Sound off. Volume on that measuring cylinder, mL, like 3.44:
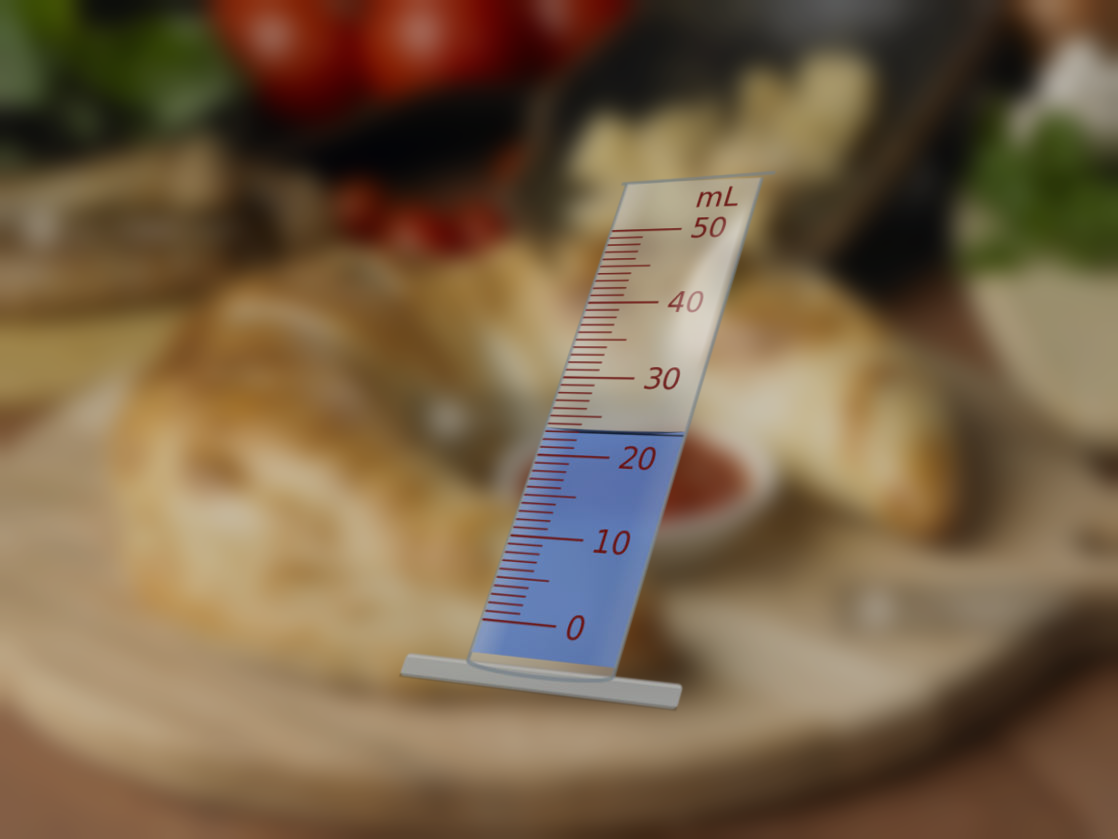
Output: 23
